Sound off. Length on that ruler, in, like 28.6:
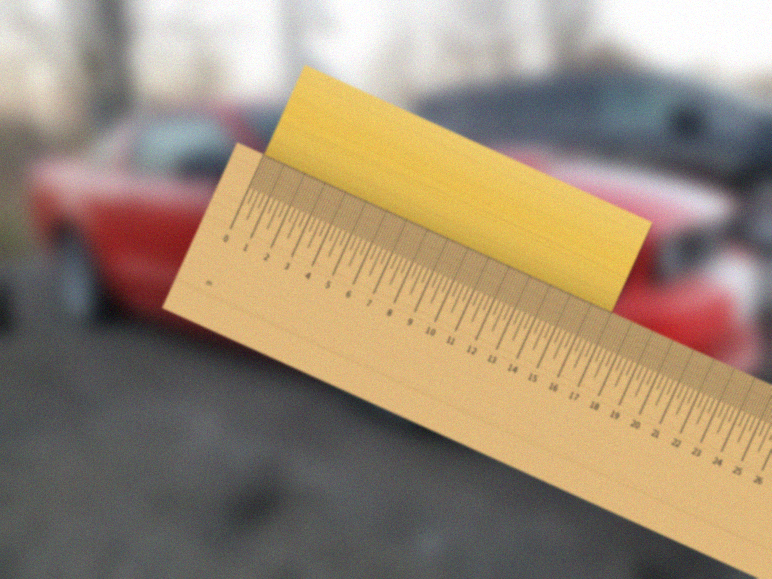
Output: 17
